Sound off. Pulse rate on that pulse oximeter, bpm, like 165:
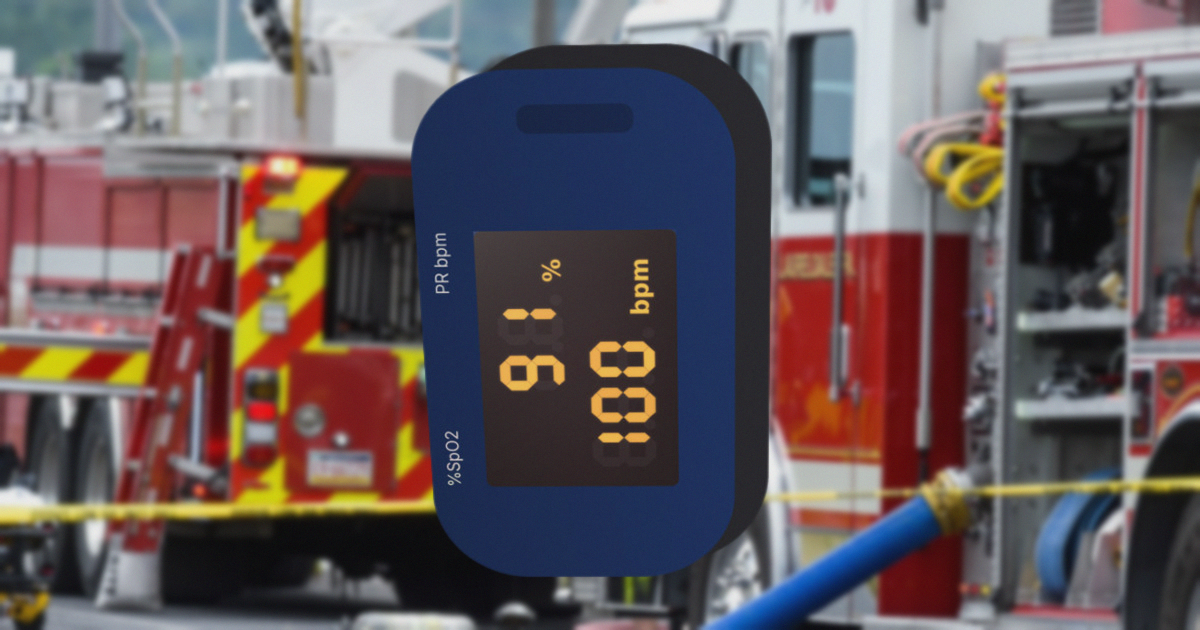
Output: 100
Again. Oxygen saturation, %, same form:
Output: 91
